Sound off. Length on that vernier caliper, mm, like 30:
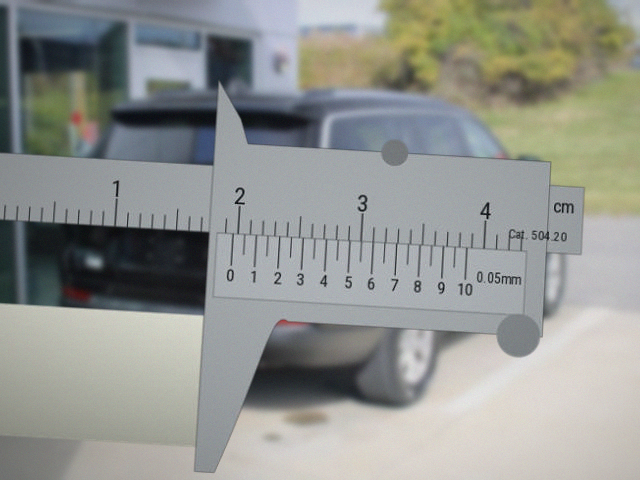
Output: 19.6
